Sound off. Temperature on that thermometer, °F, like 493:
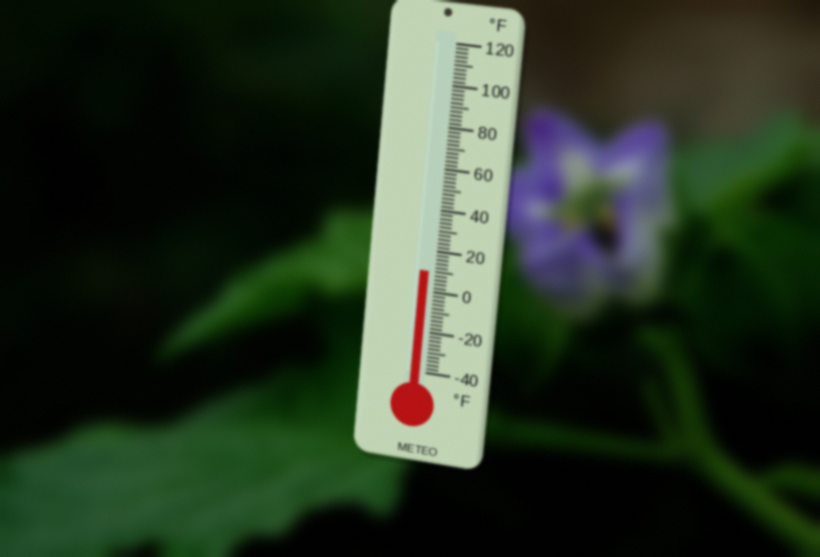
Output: 10
